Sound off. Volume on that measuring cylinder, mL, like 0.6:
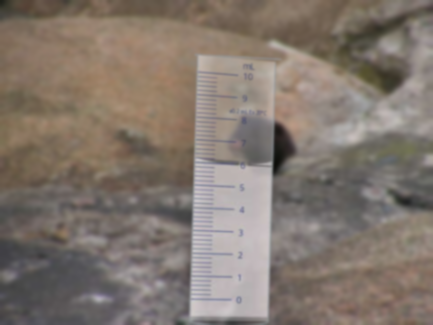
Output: 6
